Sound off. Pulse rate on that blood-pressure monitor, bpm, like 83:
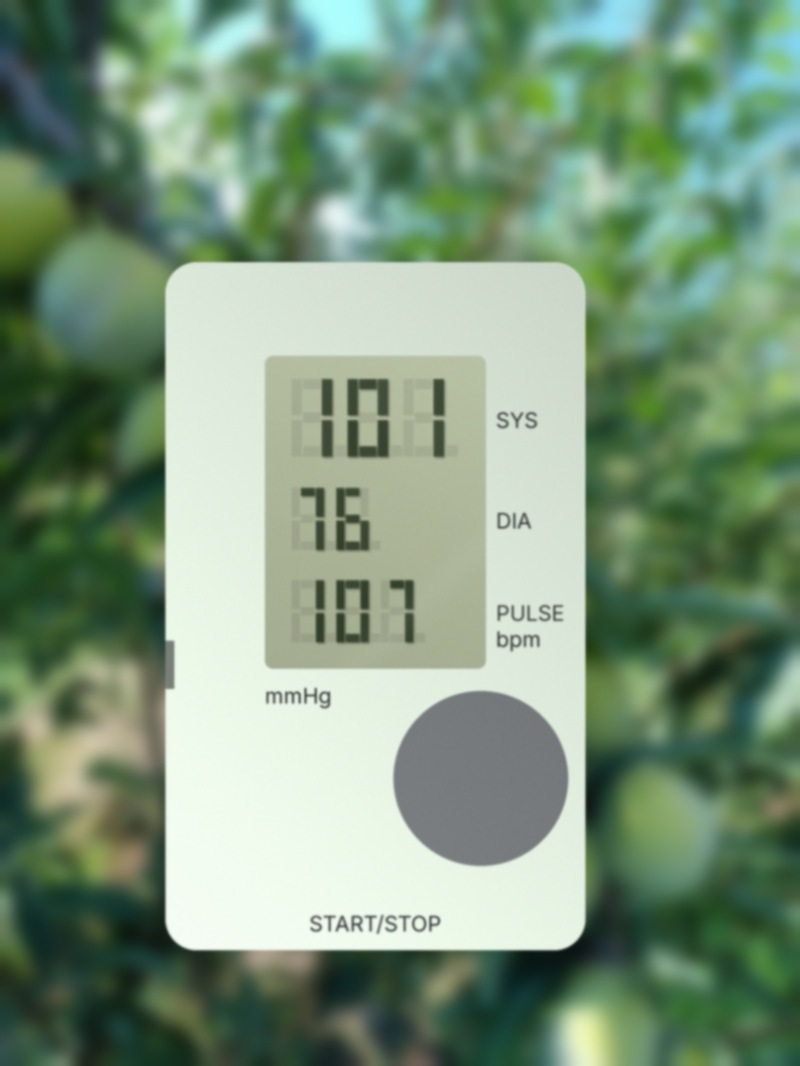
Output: 107
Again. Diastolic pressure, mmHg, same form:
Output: 76
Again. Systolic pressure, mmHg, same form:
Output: 101
